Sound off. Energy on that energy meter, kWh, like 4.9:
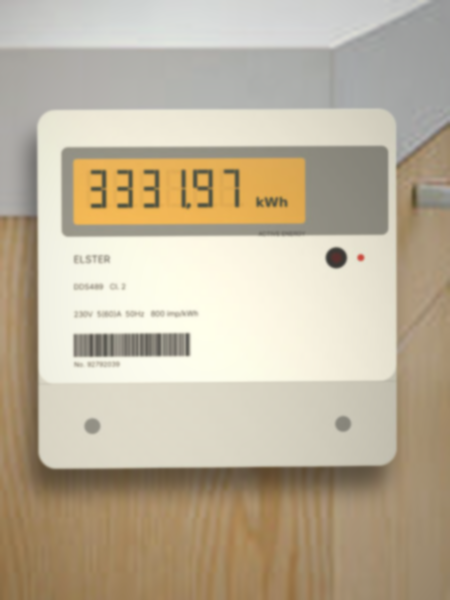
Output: 3331.97
